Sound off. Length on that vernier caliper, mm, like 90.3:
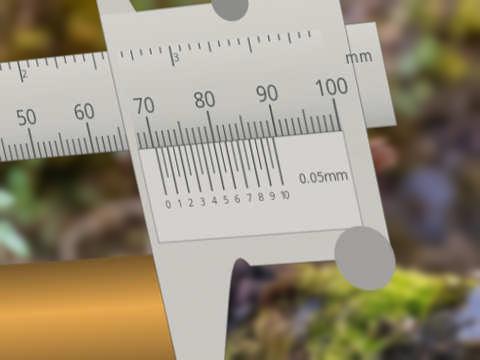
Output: 70.4
